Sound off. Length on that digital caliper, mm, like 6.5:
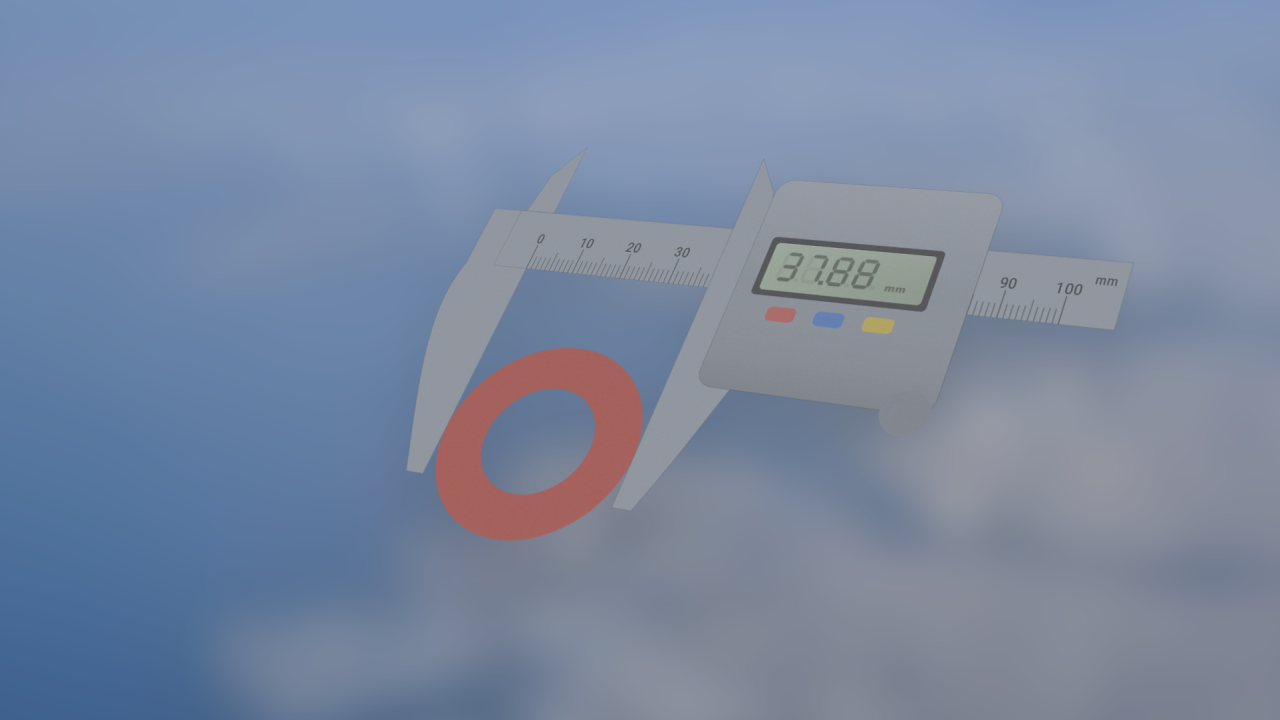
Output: 37.88
